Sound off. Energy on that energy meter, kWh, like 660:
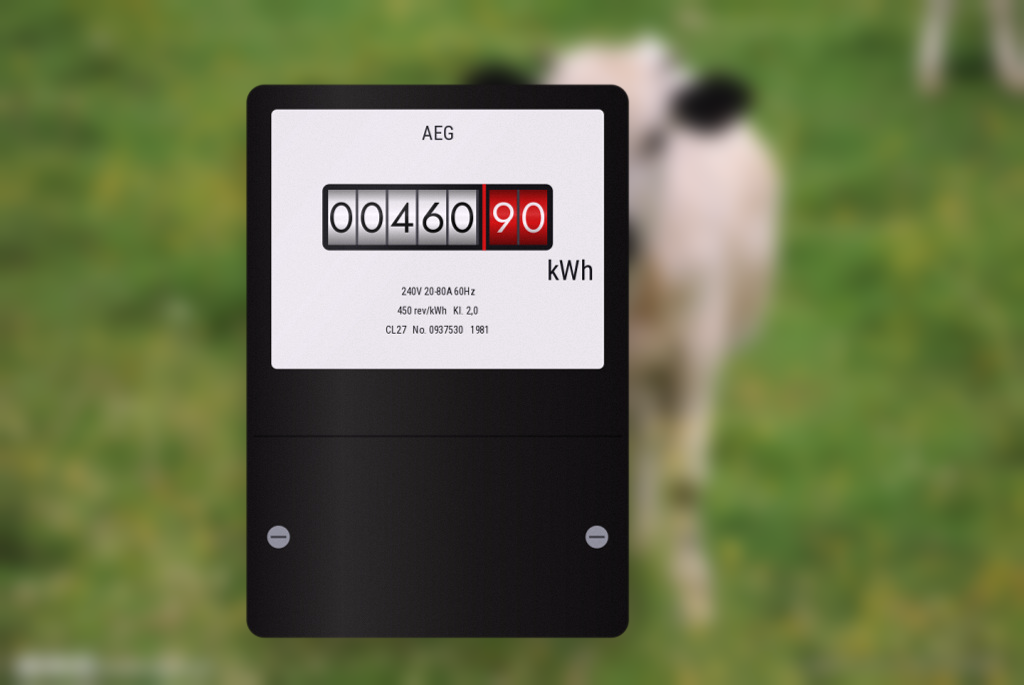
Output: 460.90
